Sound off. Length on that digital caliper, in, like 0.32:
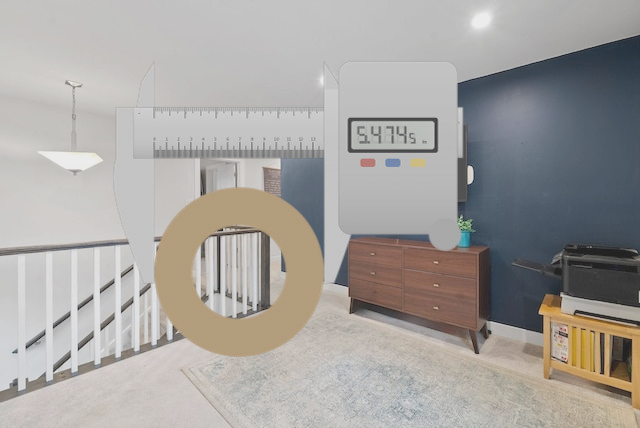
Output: 5.4745
